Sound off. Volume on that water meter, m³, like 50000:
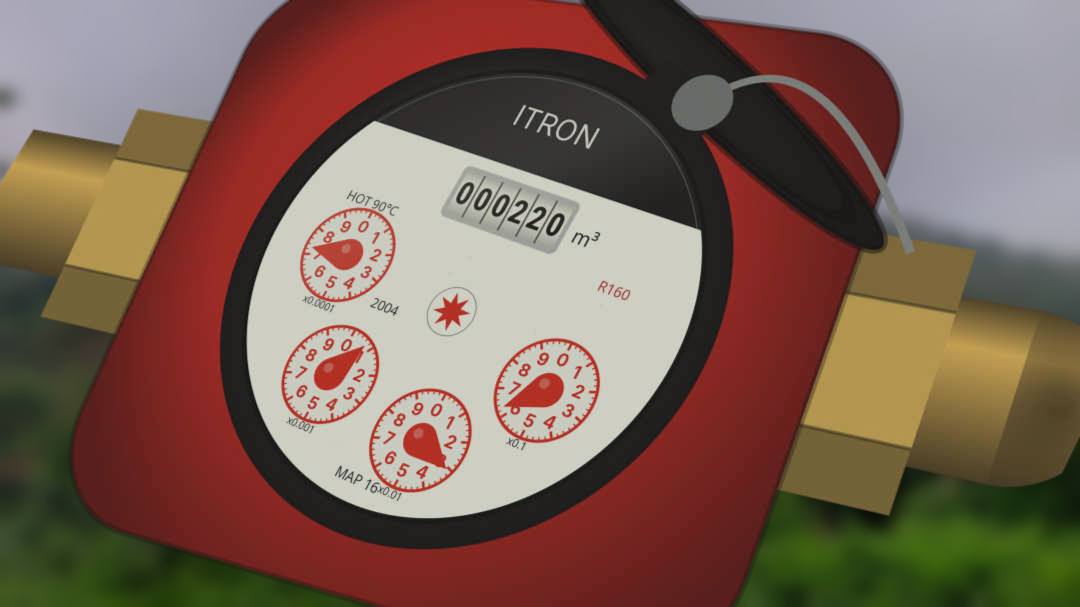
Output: 220.6307
